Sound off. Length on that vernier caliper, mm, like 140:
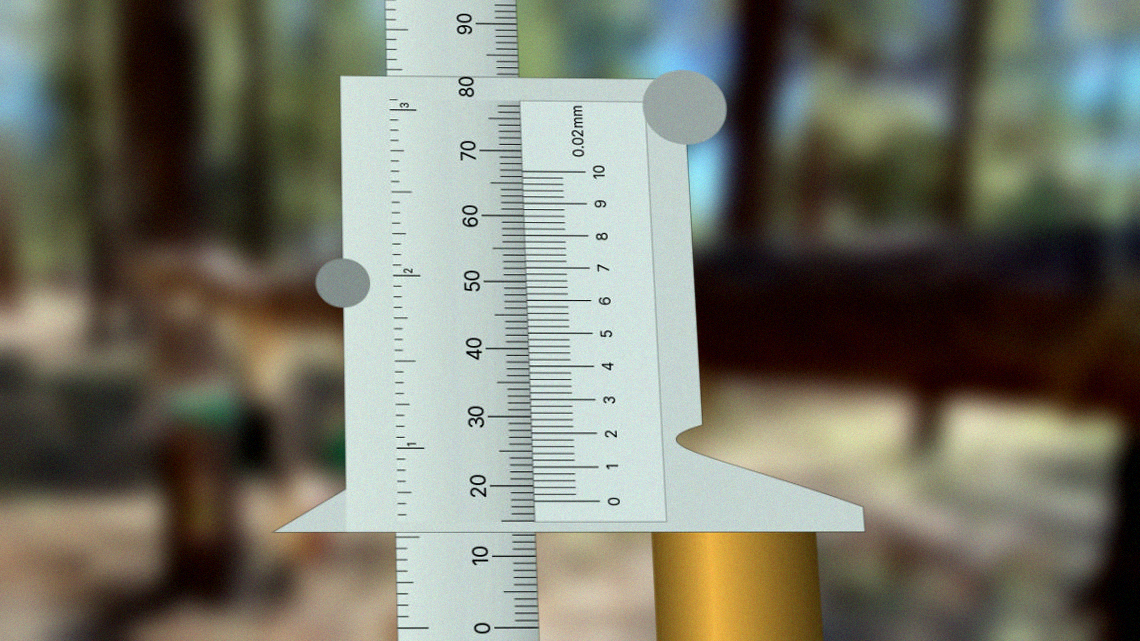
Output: 17.8
